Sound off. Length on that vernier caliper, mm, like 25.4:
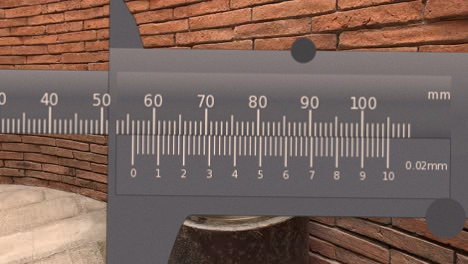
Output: 56.0
